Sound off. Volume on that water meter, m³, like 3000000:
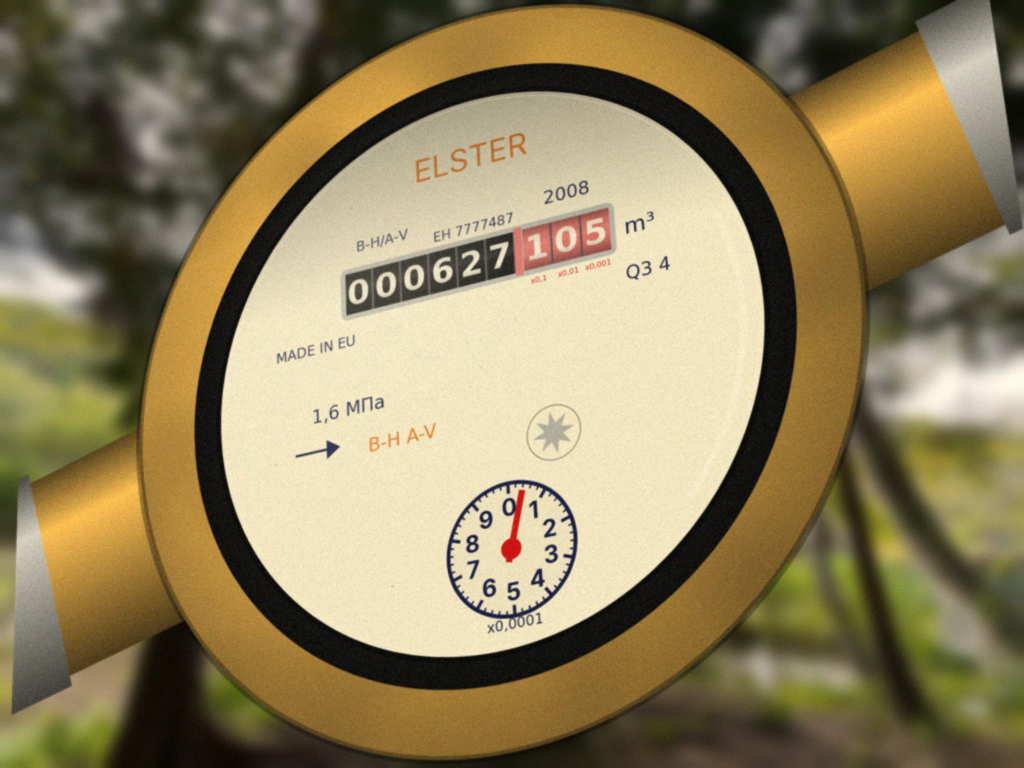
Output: 627.1050
